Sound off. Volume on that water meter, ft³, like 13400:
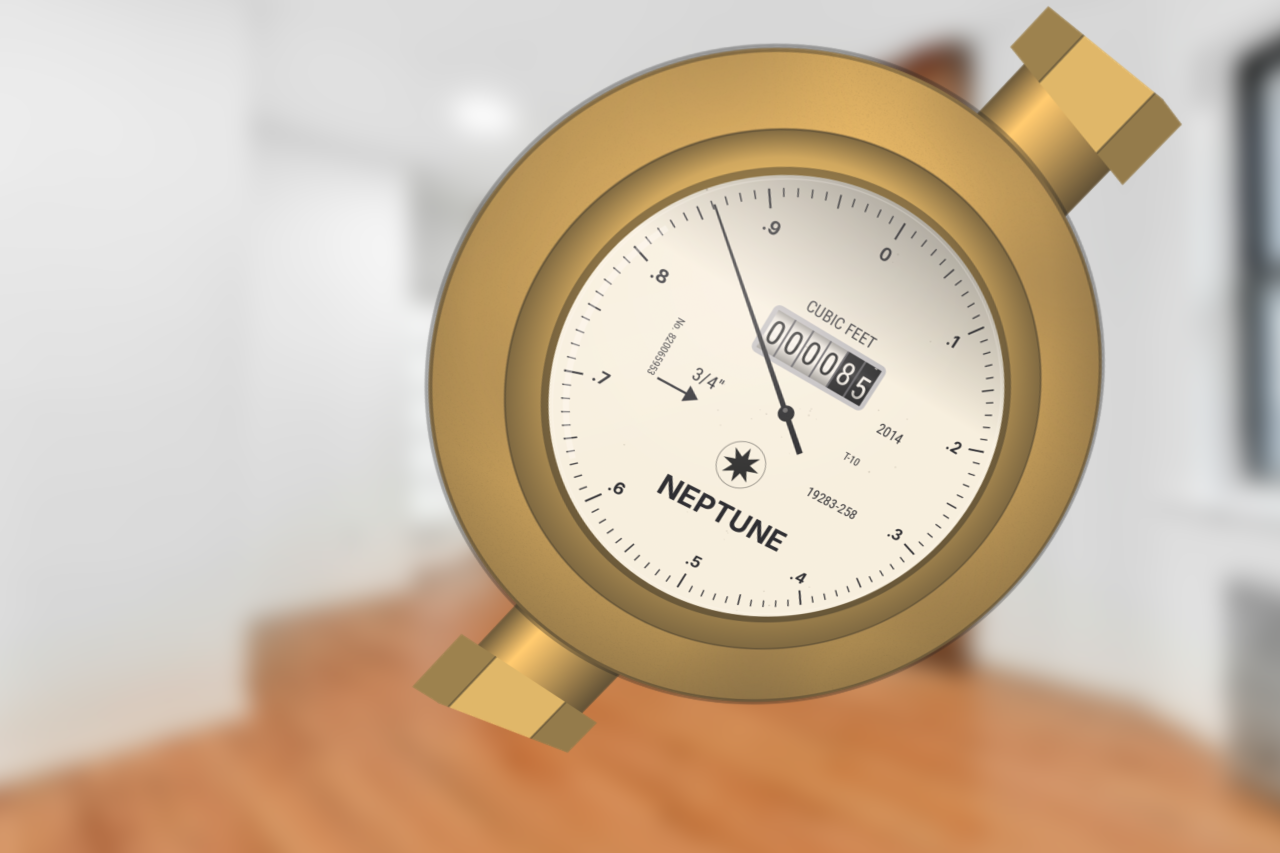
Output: 84.86
